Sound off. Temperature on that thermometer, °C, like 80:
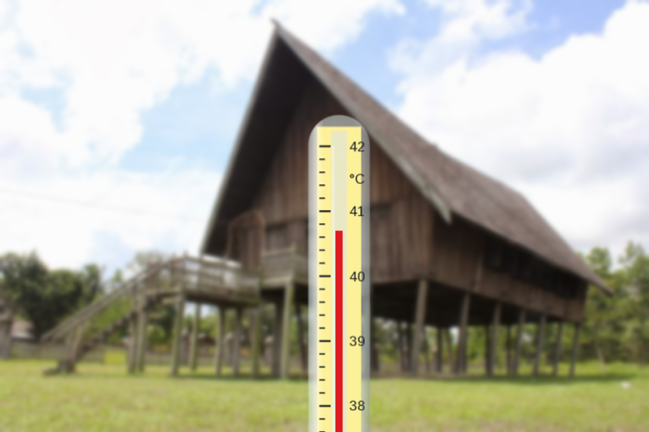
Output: 40.7
